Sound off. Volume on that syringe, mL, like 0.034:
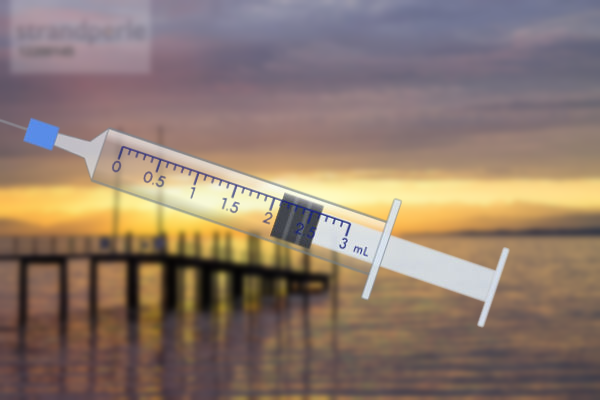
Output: 2.1
